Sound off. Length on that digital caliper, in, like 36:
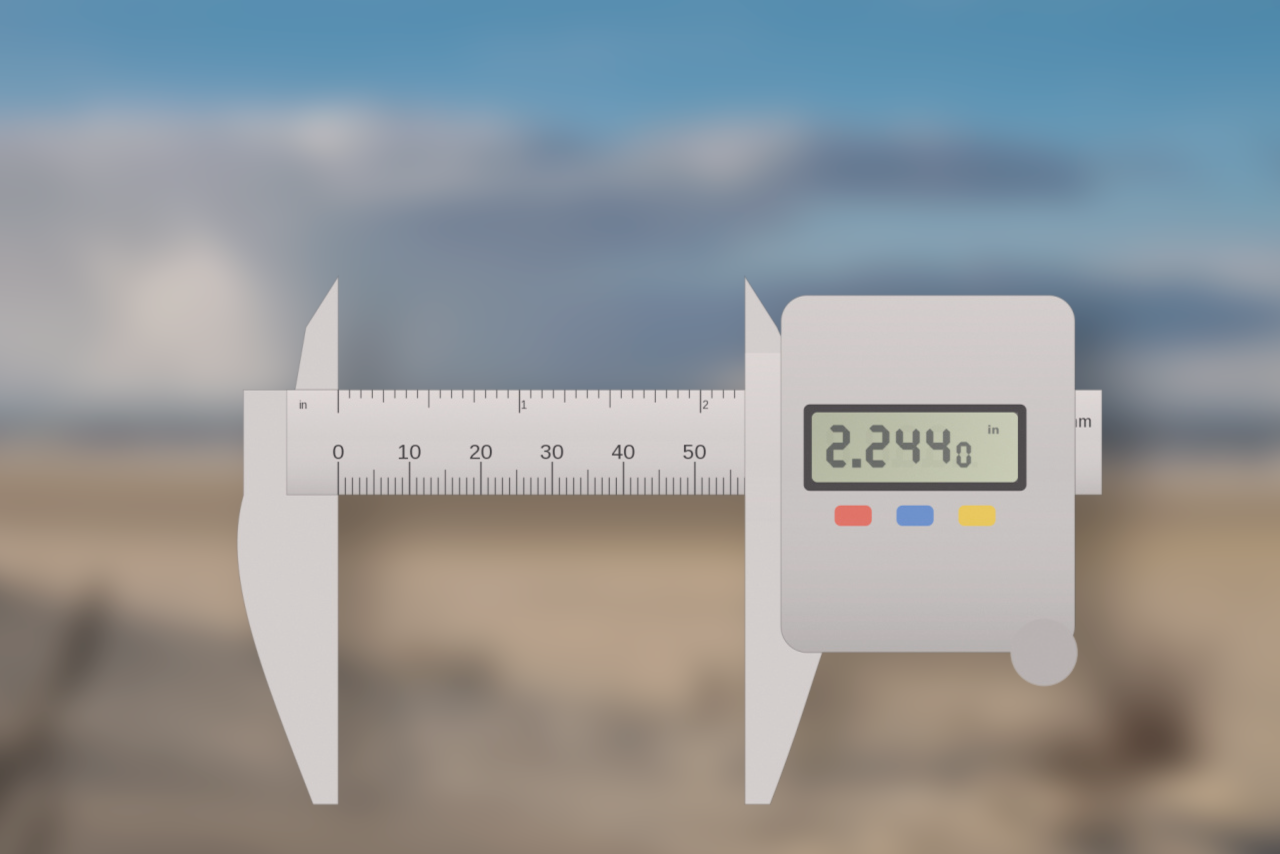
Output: 2.2440
